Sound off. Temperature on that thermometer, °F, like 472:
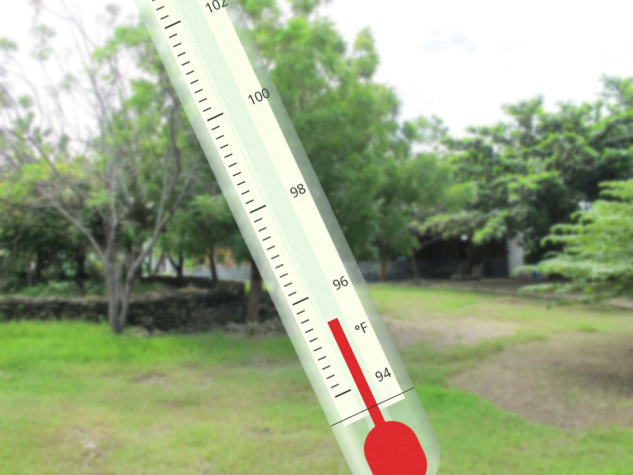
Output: 95.4
